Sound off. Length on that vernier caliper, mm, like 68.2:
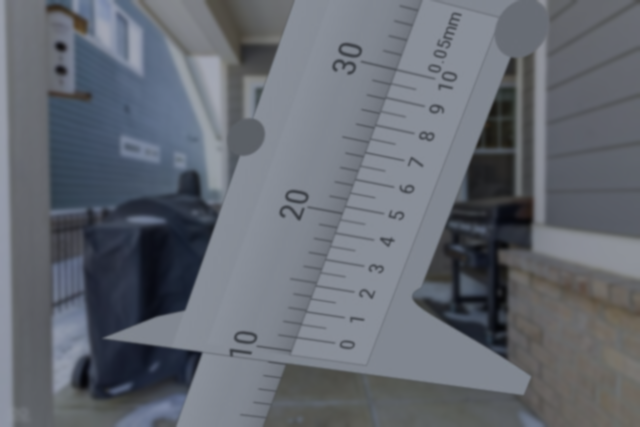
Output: 11.0
